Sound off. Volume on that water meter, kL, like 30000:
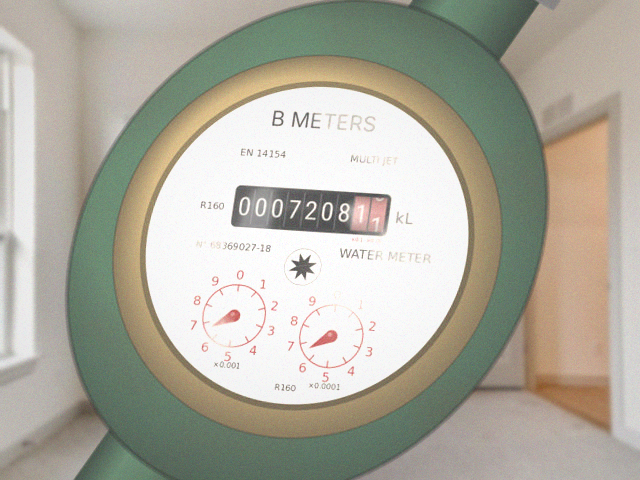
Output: 7208.1066
